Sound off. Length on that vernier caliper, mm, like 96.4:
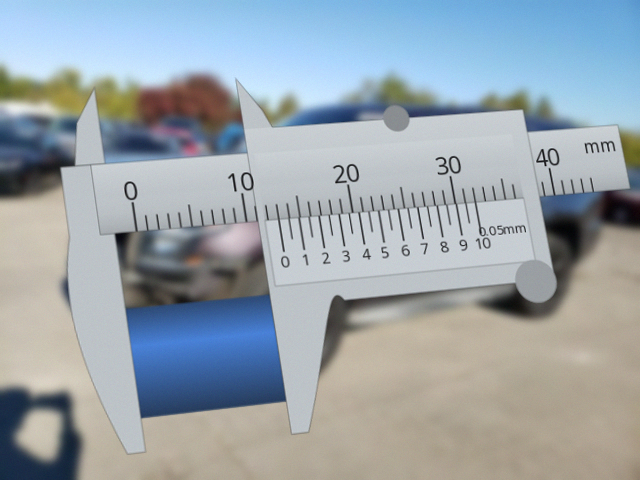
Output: 13.0
